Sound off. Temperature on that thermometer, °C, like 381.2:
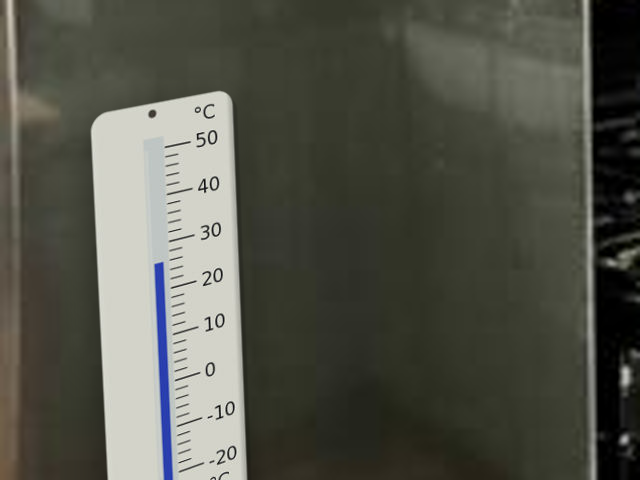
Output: 26
